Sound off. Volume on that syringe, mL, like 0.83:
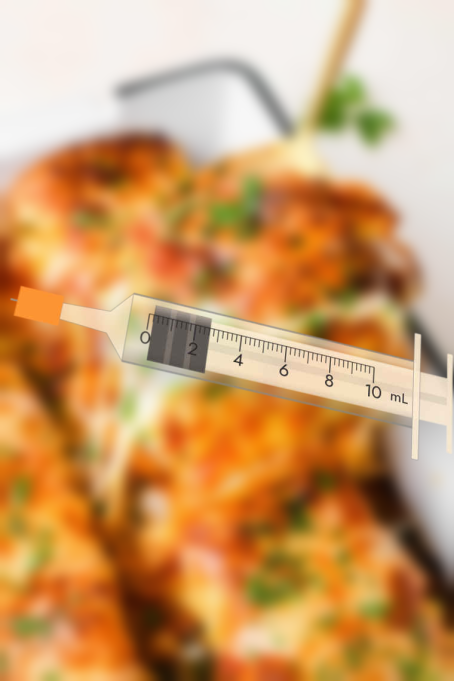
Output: 0.2
